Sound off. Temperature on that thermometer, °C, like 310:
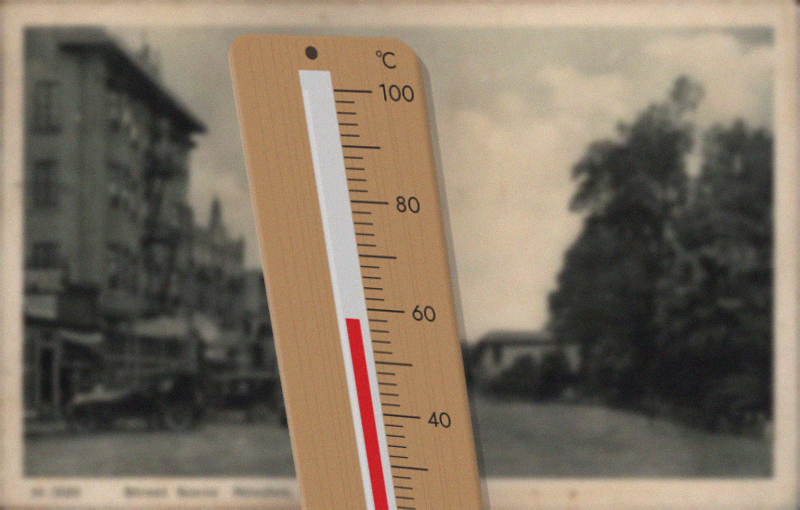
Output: 58
